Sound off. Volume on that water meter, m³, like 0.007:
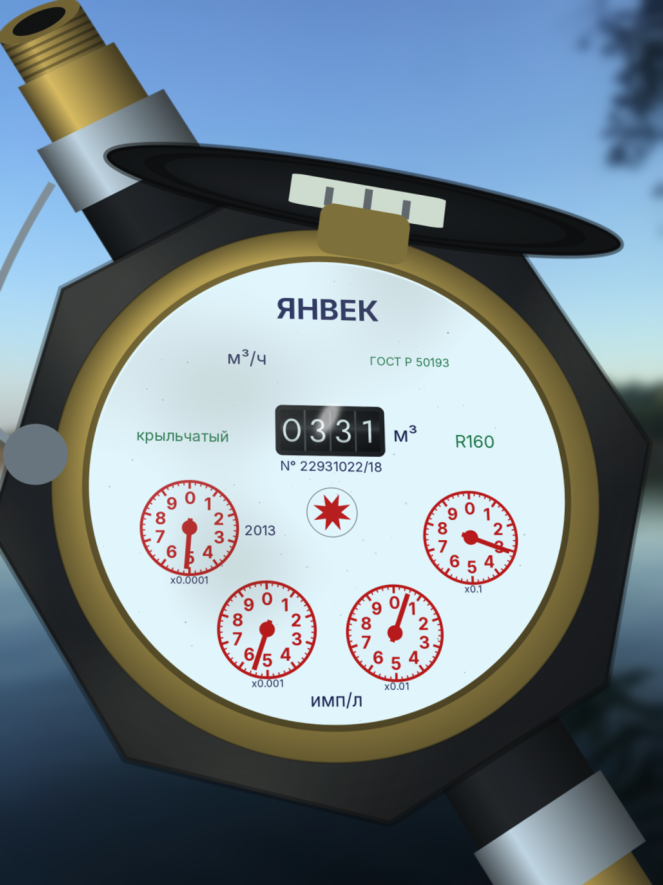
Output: 331.3055
